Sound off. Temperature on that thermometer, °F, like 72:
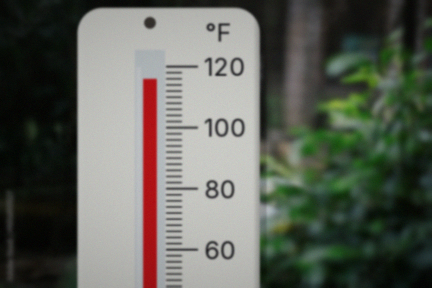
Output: 116
